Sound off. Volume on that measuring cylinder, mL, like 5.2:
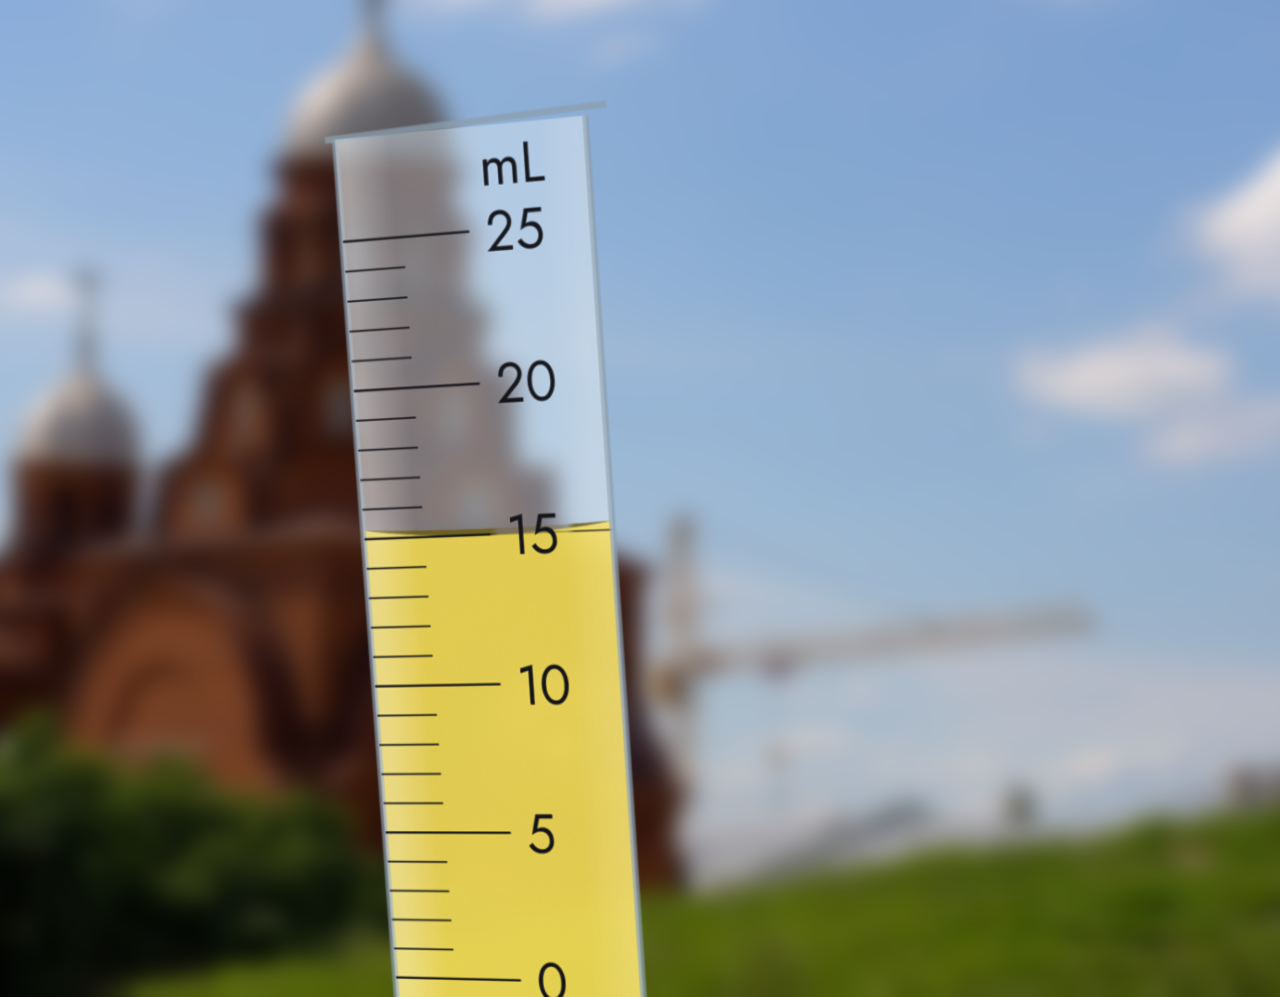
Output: 15
